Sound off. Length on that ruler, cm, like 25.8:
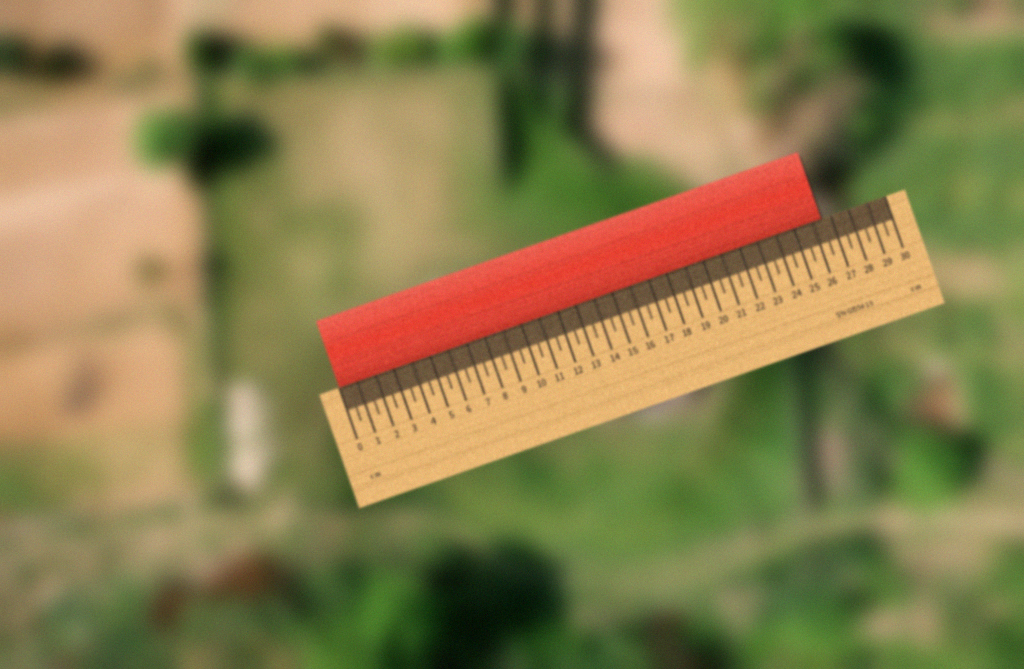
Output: 26.5
